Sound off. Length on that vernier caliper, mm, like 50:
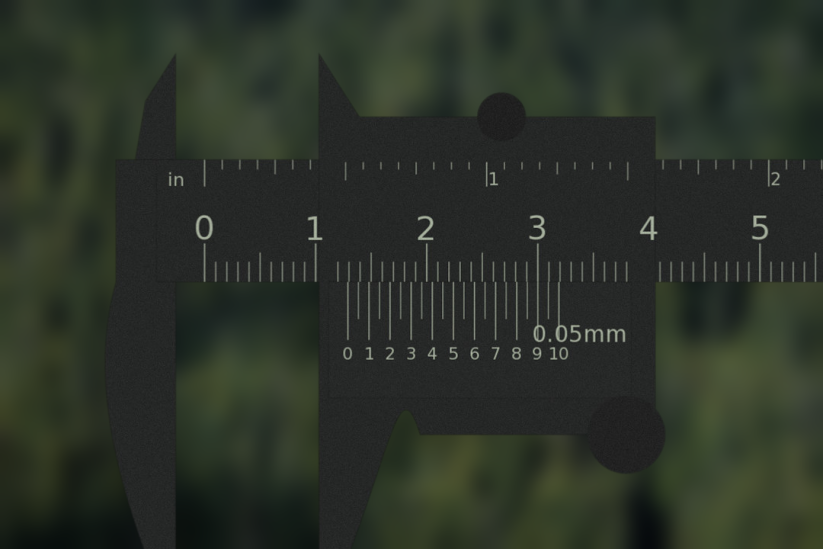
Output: 12.9
